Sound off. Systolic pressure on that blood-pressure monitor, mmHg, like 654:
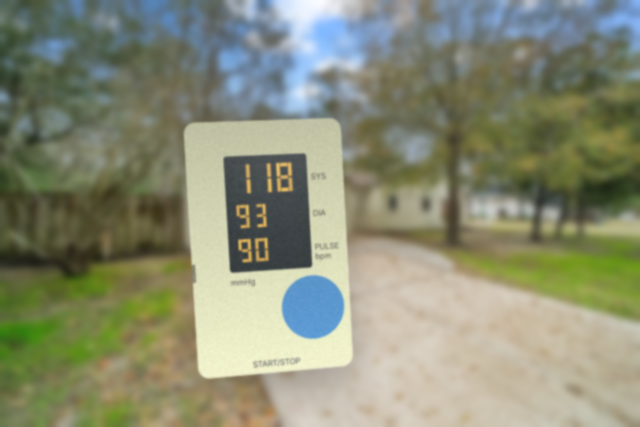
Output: 118
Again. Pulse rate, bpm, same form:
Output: 90
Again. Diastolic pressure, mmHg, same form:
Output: 93
